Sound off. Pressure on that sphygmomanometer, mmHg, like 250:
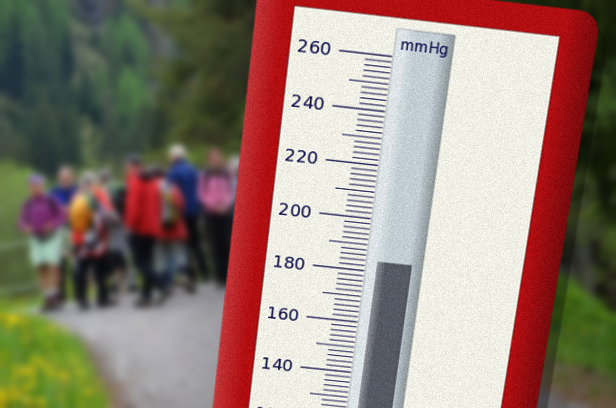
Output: 184
